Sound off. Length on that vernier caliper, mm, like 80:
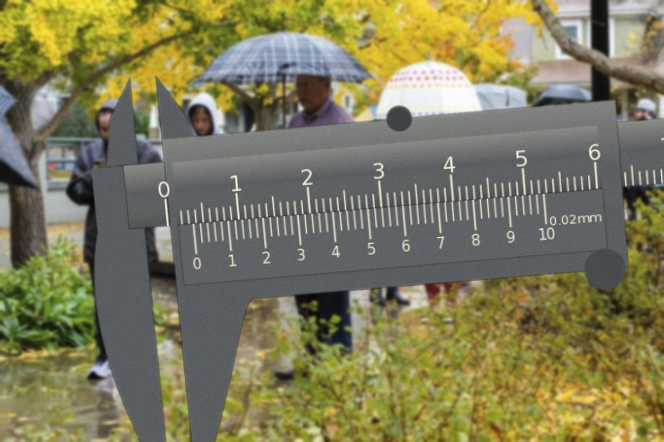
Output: 3.6
